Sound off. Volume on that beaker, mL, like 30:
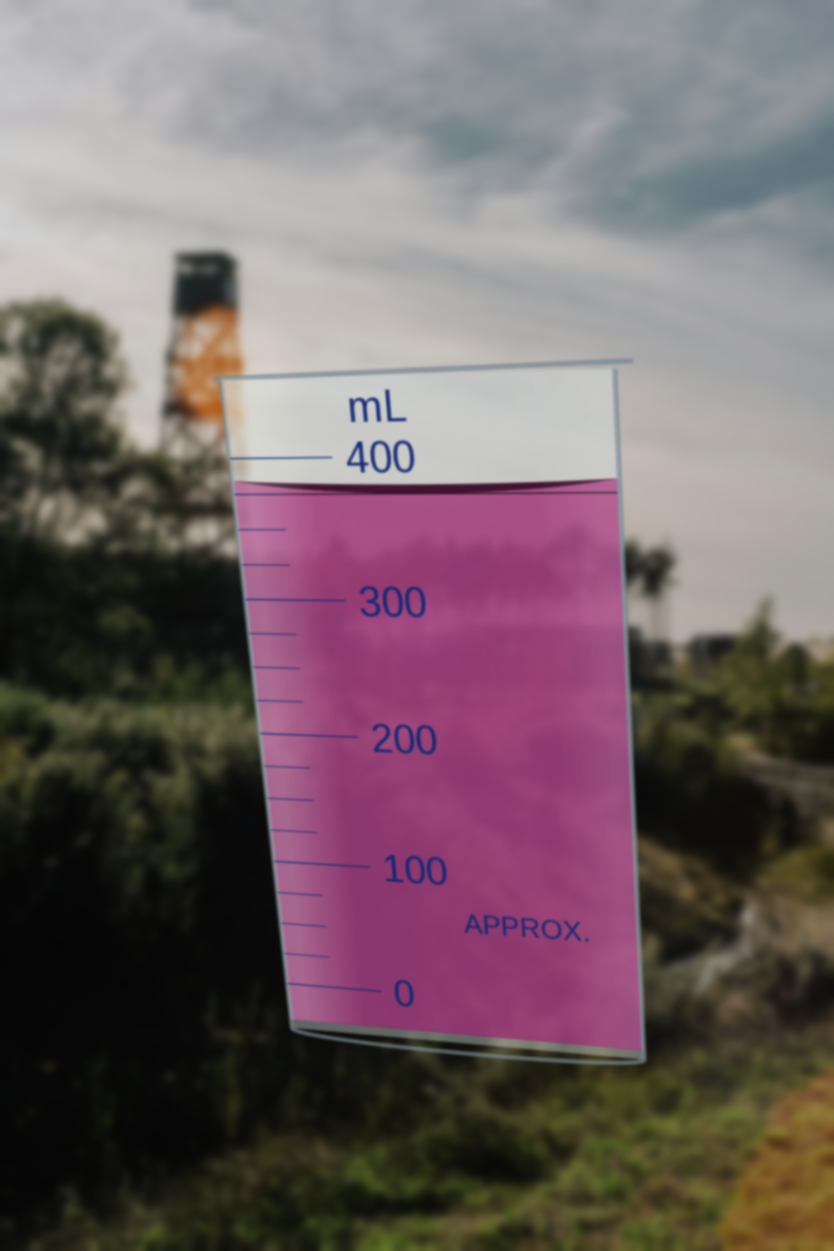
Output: 375
